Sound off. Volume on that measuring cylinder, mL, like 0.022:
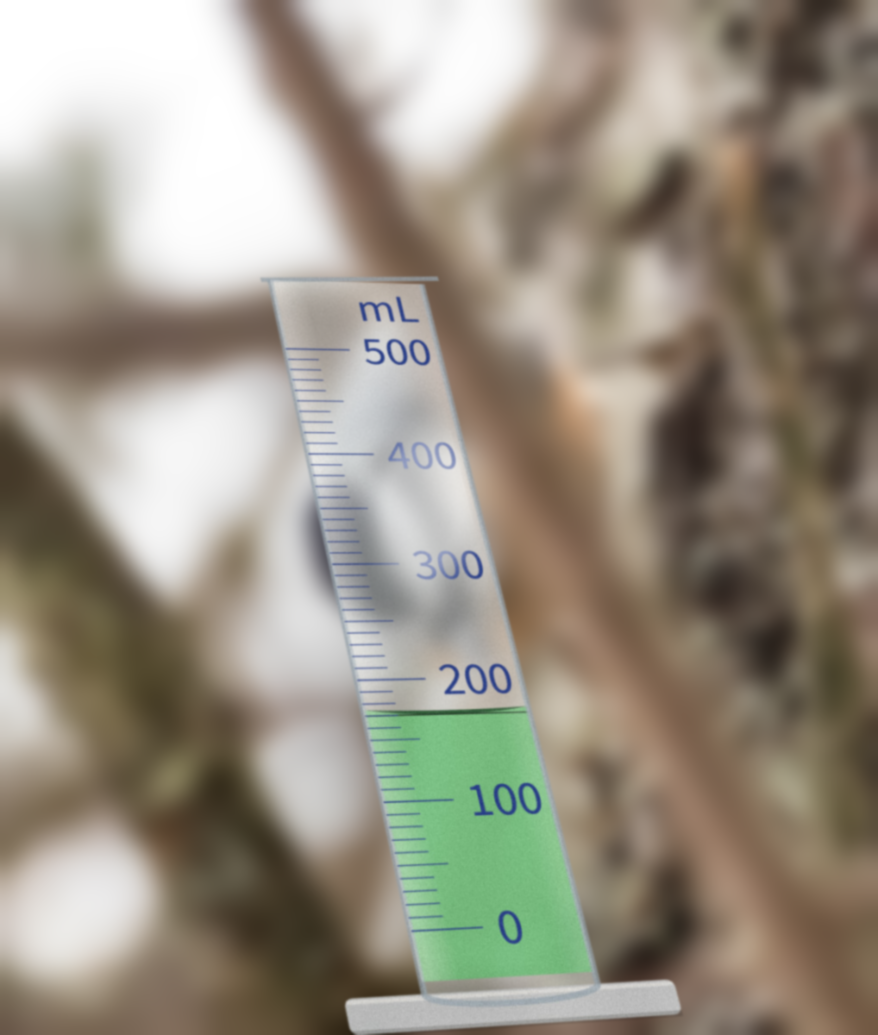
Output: 170
